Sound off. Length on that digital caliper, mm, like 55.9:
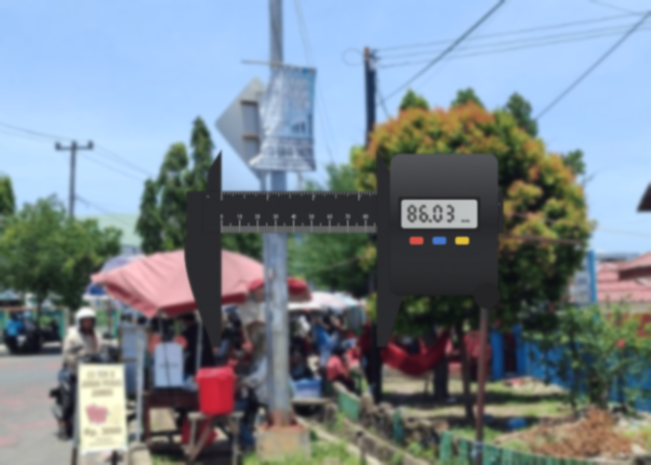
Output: 86.03
